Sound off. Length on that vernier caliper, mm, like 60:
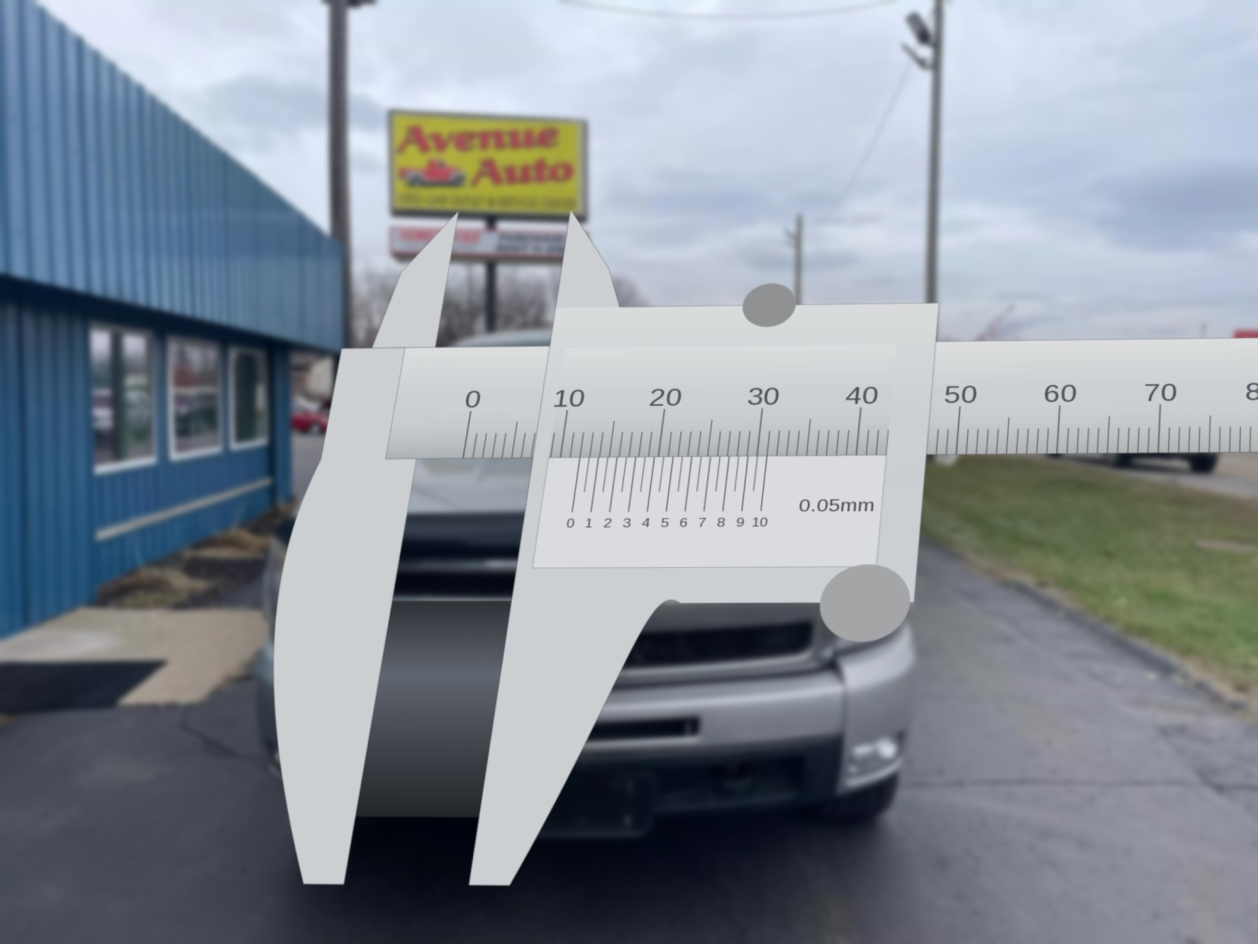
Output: 12.0
